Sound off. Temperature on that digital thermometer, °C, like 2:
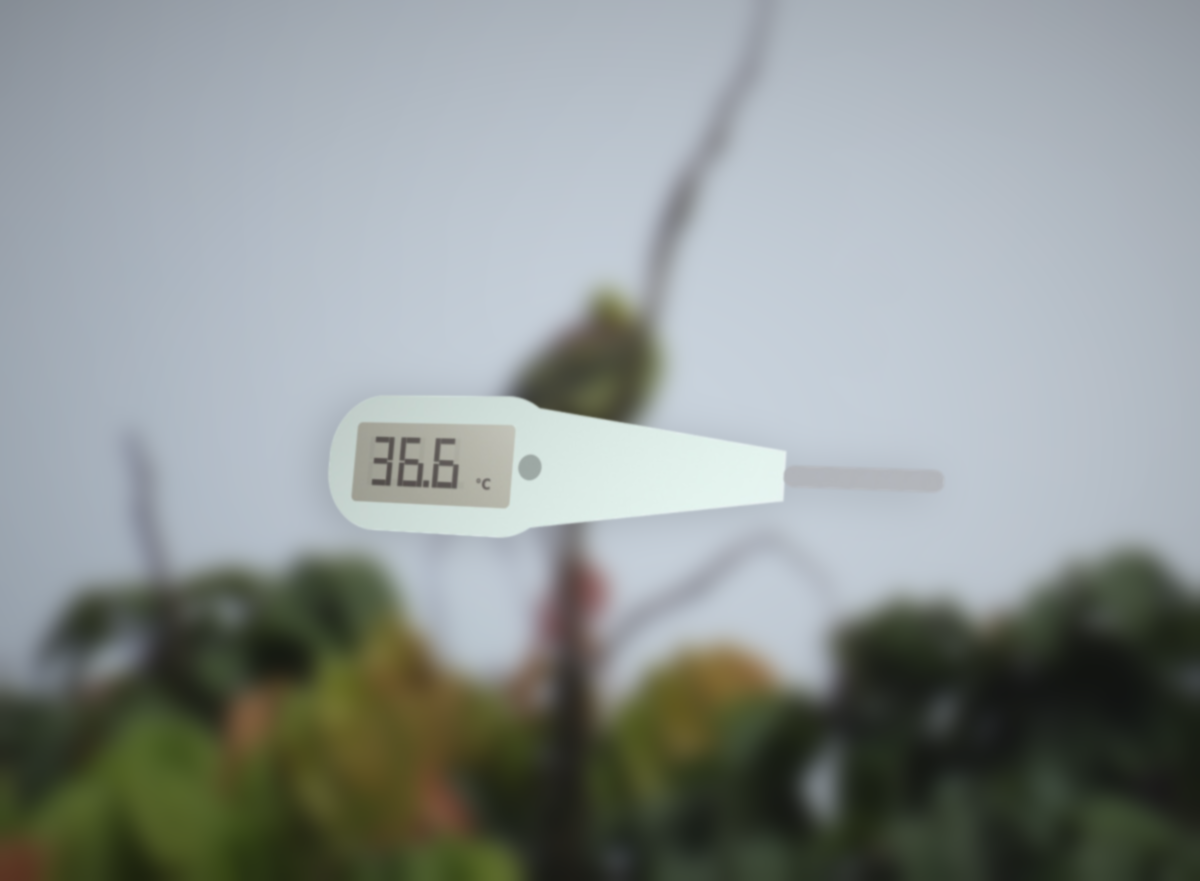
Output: 36.6
